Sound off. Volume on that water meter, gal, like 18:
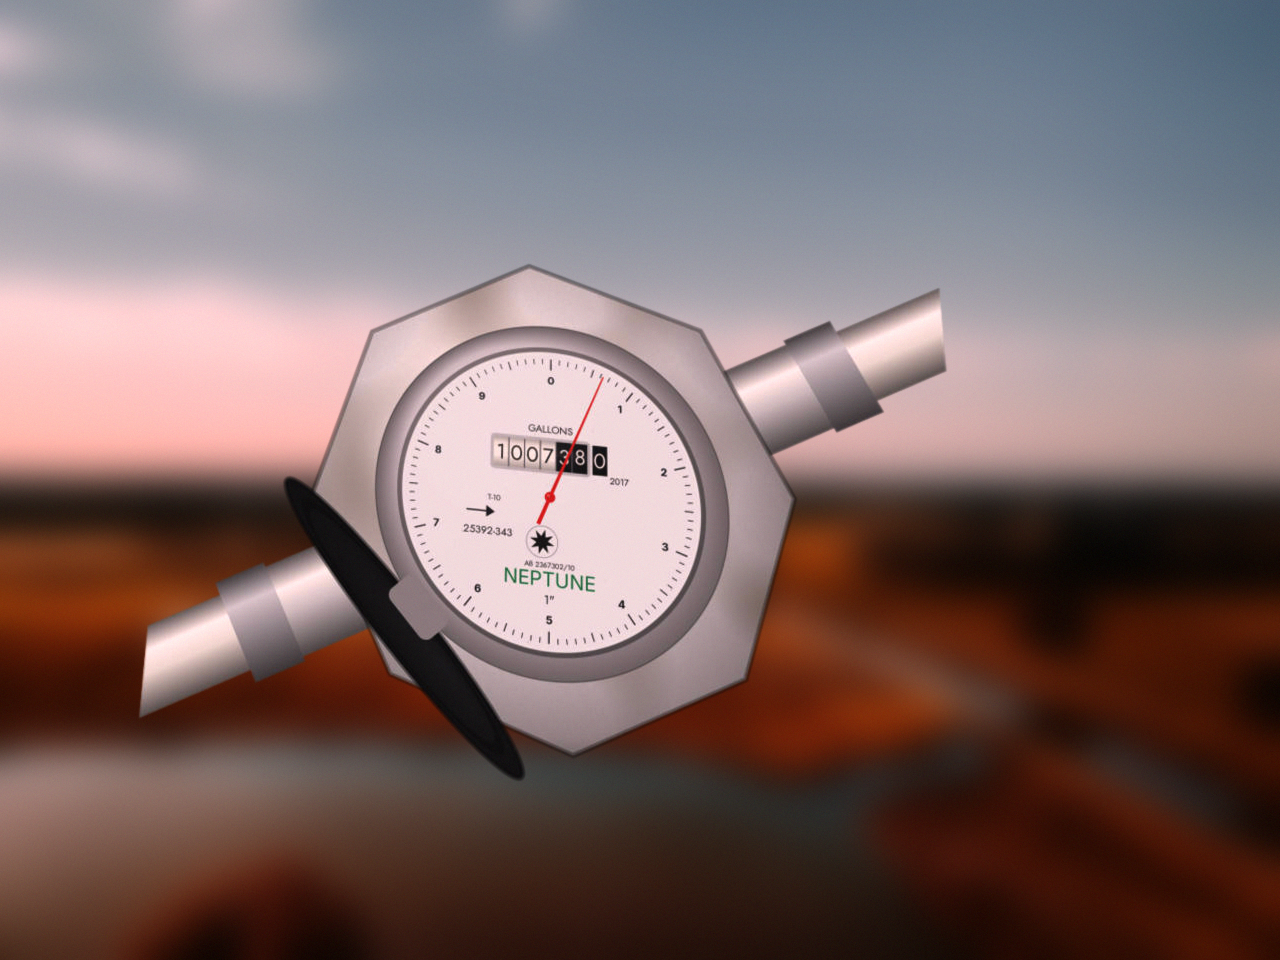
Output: 1007380.6
